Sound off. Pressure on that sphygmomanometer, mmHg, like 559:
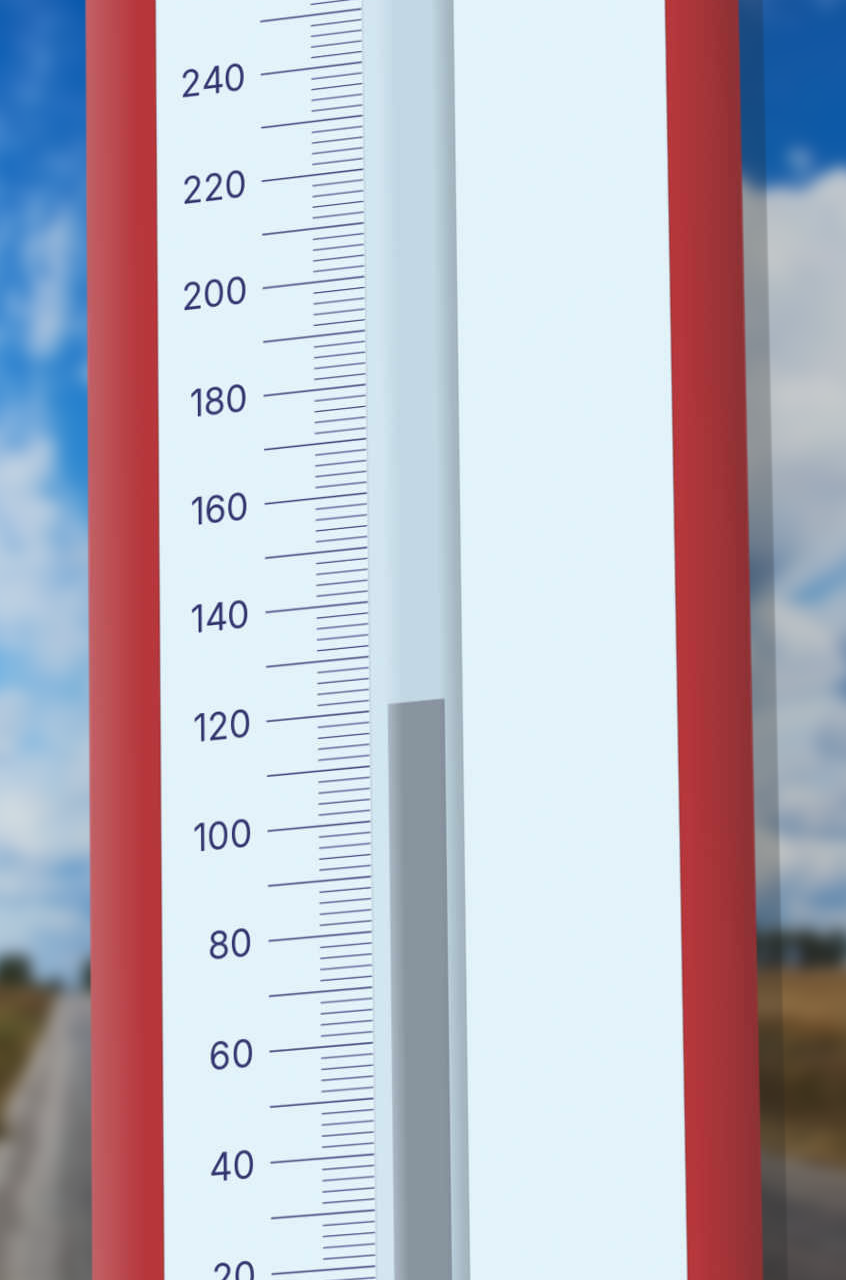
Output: 121
